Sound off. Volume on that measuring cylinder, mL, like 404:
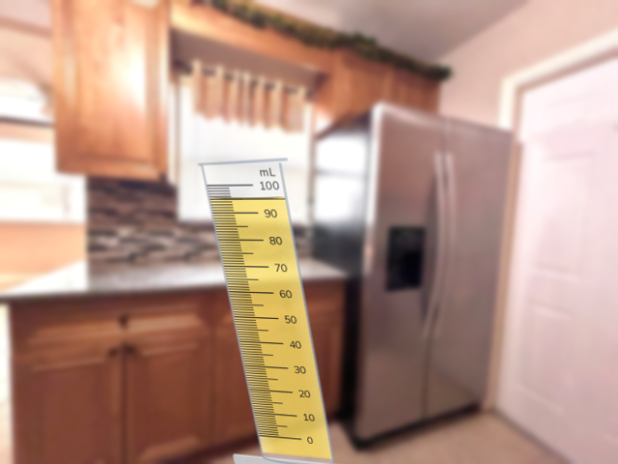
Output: 95
